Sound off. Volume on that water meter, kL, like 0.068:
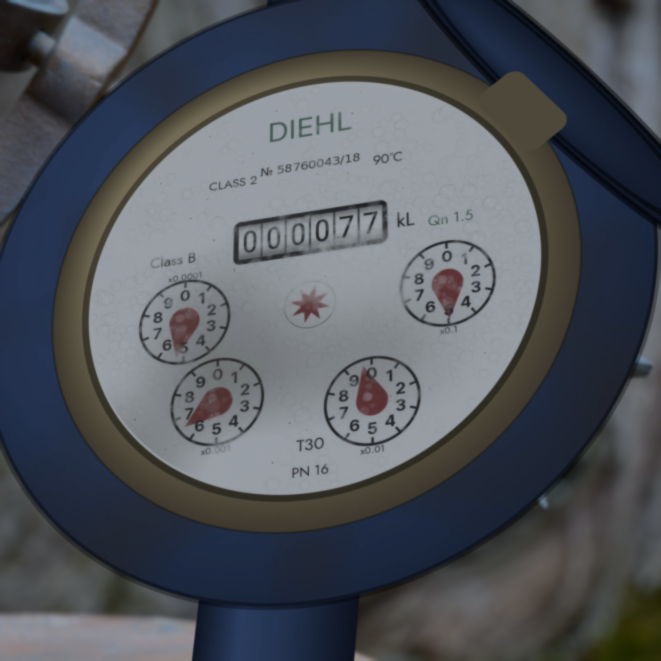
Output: 77.4965
